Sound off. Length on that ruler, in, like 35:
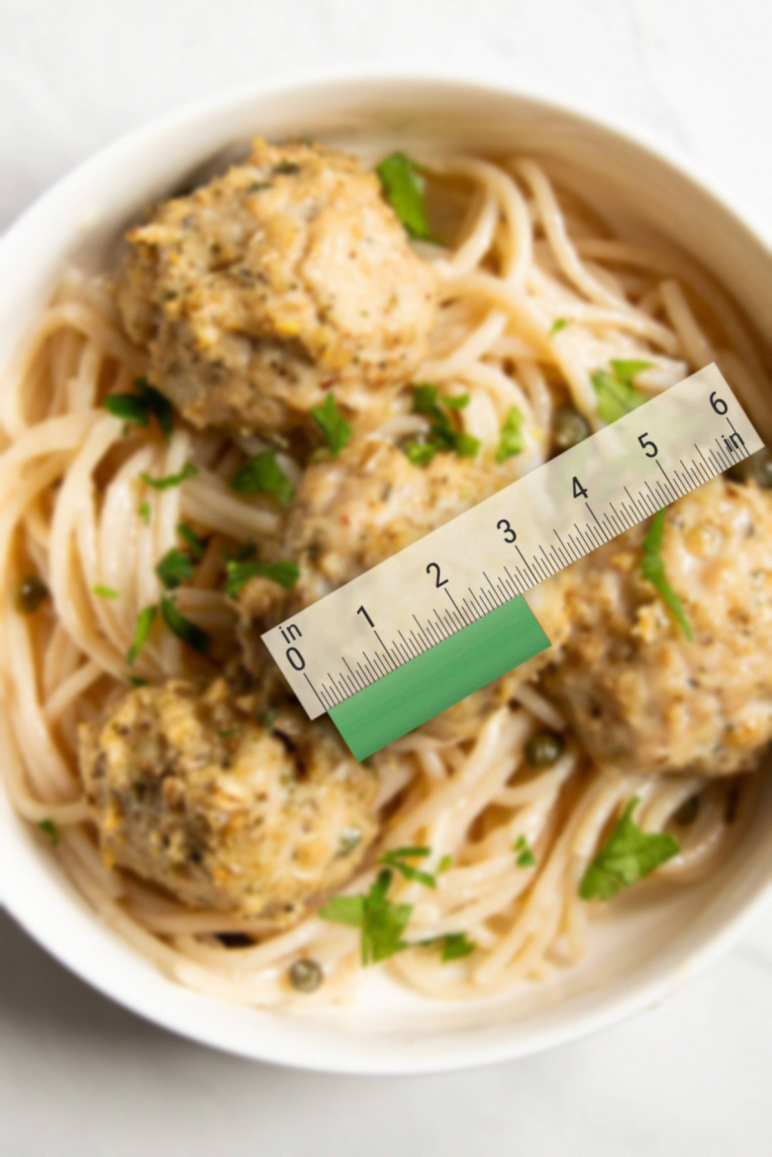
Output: 2.75
